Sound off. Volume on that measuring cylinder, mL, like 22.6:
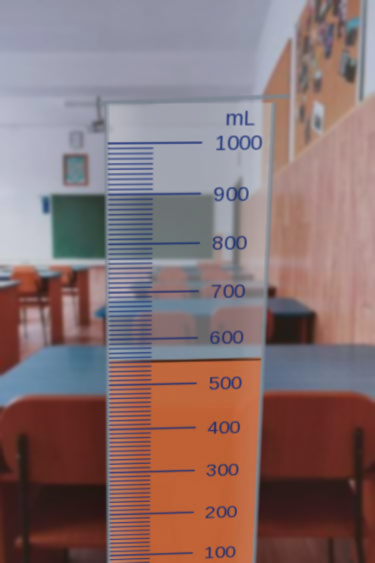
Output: 550
